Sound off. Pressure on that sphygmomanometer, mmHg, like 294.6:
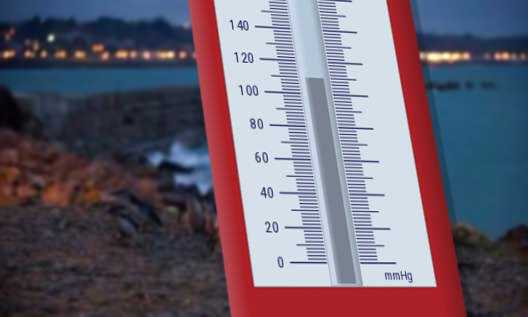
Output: 110
